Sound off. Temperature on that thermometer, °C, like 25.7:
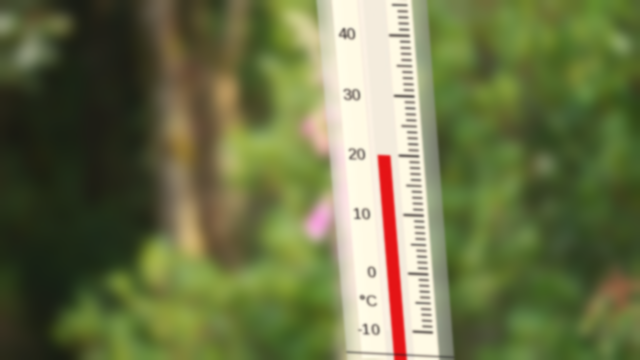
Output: 20
